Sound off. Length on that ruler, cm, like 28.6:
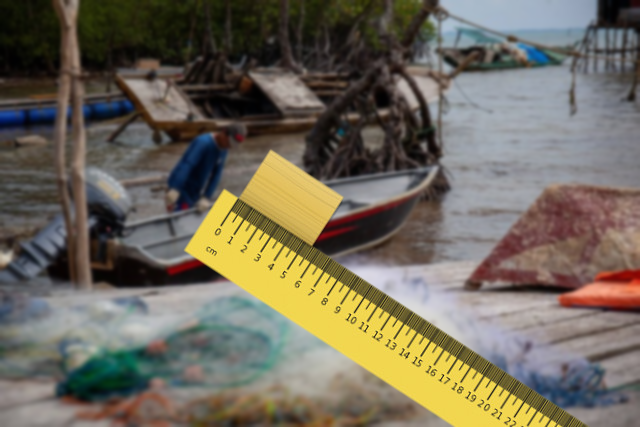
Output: 5.5
